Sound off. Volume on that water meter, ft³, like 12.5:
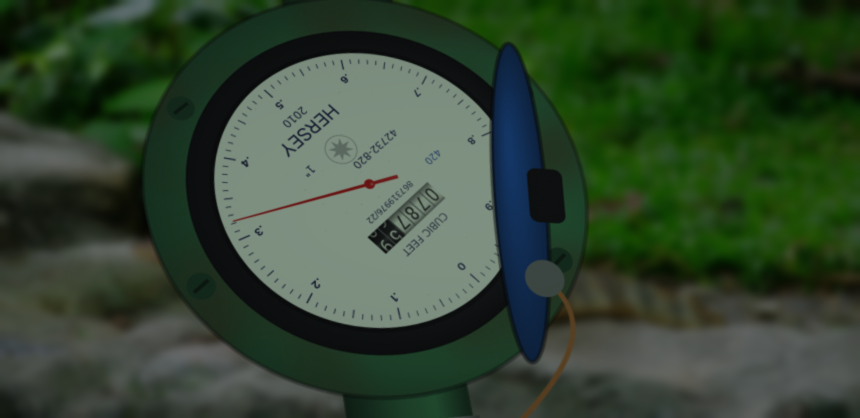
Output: 78759.32
